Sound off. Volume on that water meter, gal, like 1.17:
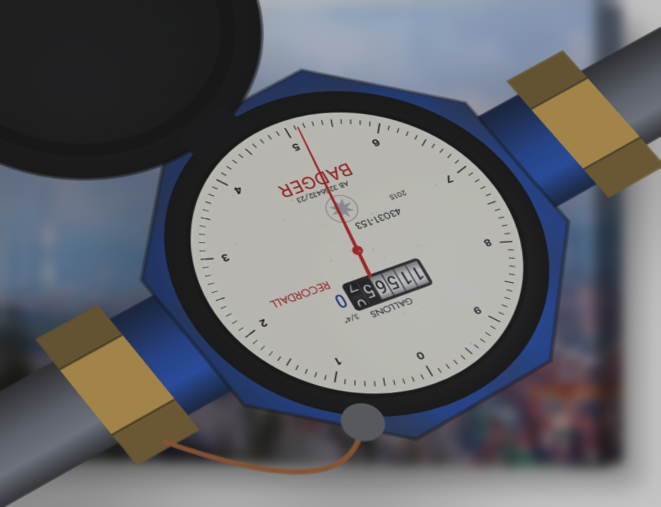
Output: 1156565.1
